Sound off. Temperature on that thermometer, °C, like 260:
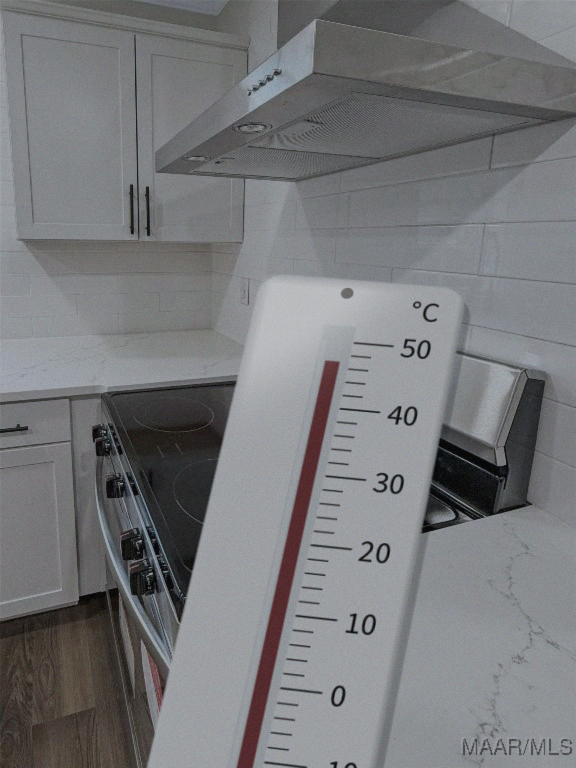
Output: 47
